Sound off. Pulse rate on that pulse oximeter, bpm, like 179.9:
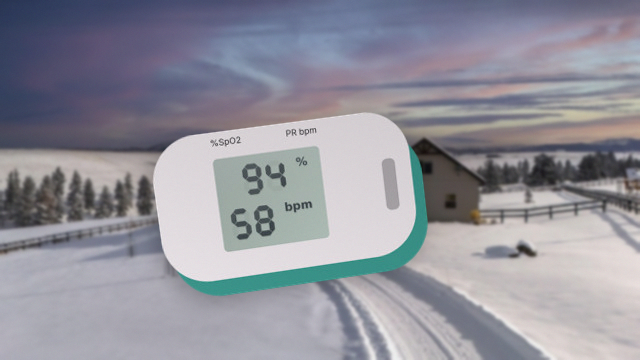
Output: 58
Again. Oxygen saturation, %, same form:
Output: 94
